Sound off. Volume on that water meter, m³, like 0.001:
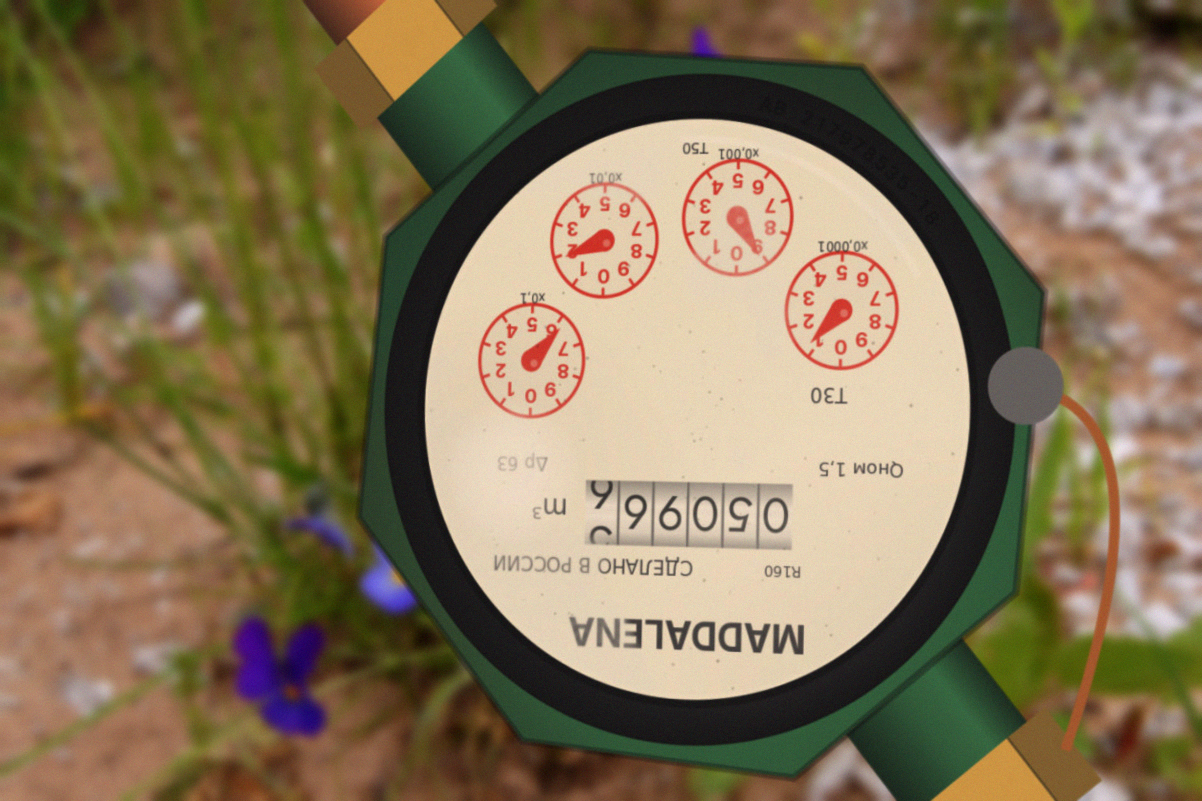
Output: 50965.6191
